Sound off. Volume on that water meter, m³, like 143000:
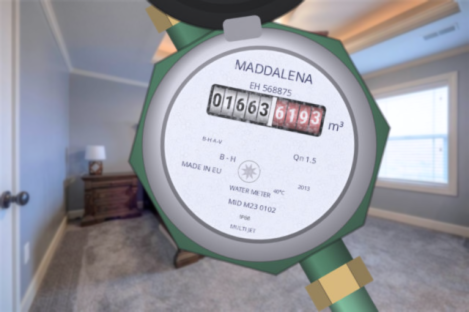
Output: 1663.6193
